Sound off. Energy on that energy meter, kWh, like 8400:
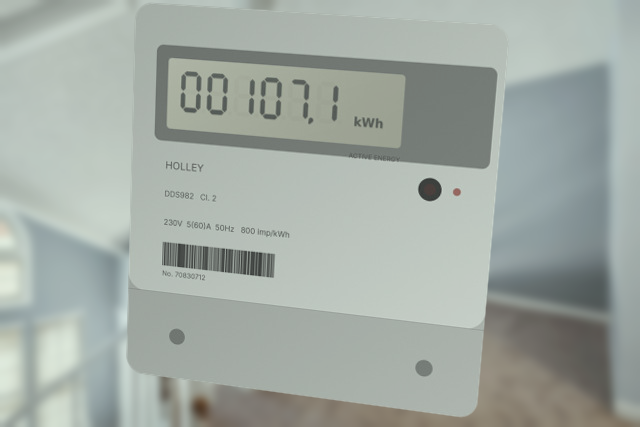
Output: 107.1
